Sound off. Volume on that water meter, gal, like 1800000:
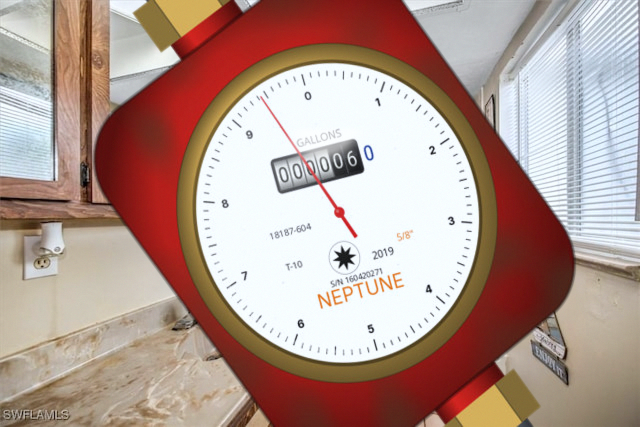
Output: 59.4
